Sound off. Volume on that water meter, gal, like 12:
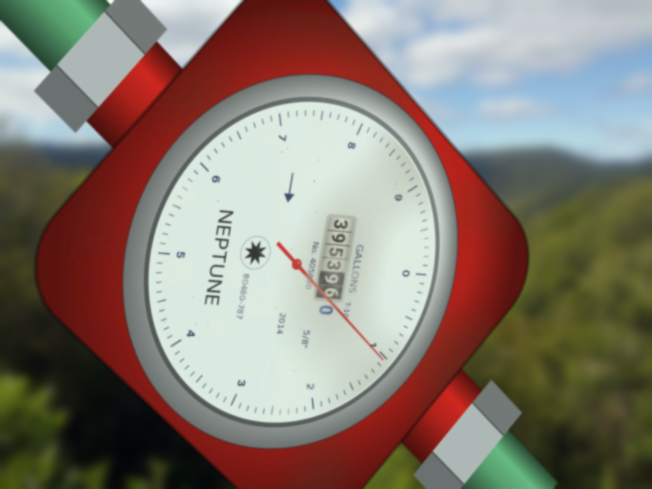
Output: 3953961.0
